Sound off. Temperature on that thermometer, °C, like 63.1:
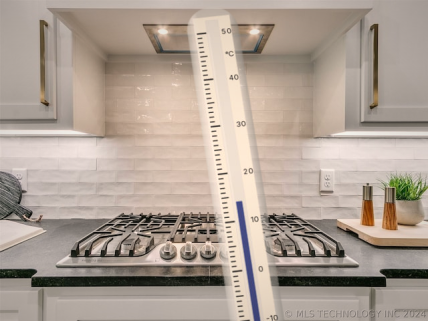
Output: 14
